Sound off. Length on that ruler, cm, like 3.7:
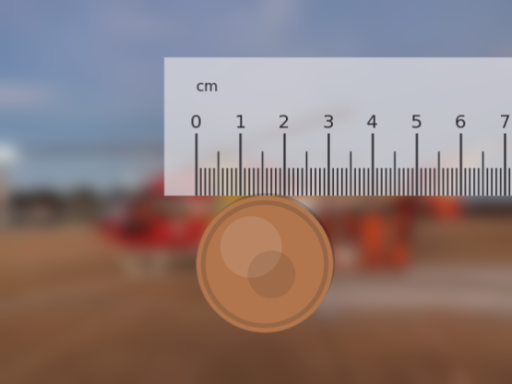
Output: 3.1
